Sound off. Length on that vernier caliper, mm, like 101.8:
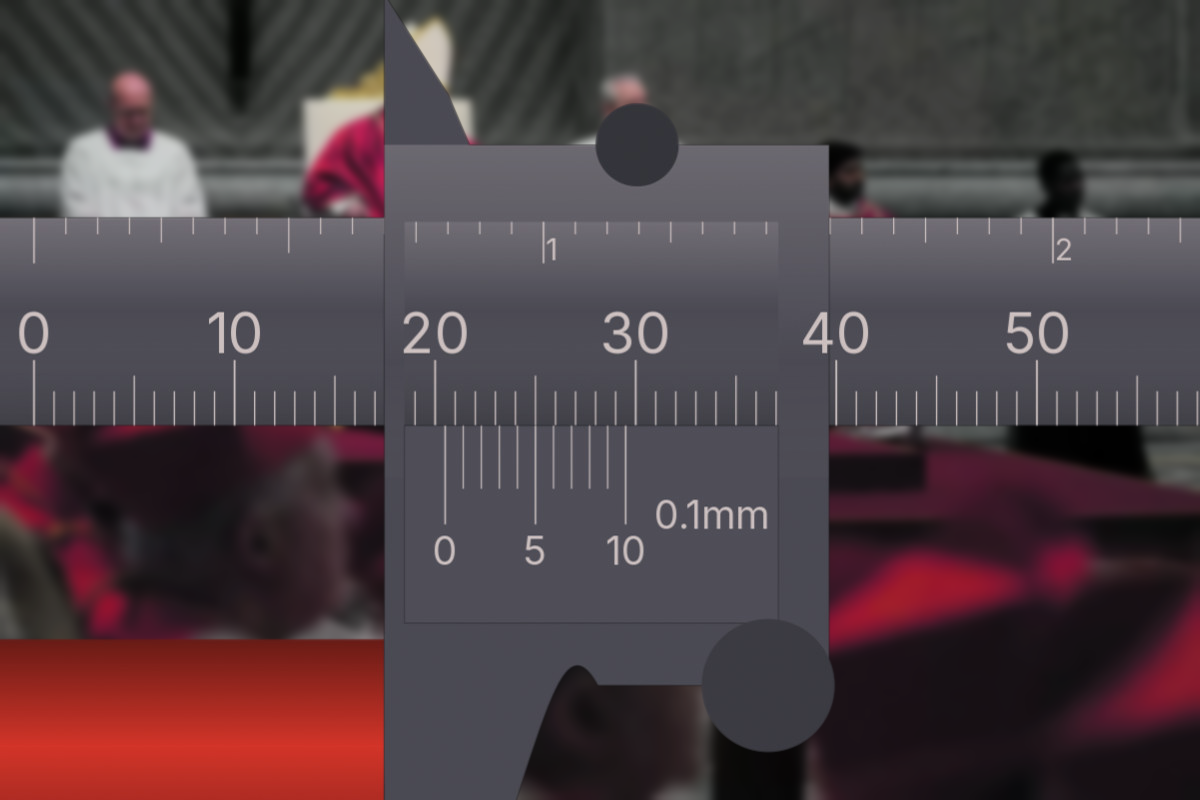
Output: 20.5
